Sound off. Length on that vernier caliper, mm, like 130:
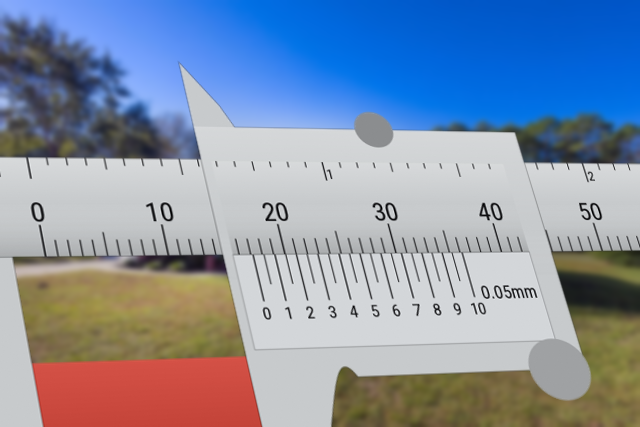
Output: 17.2
